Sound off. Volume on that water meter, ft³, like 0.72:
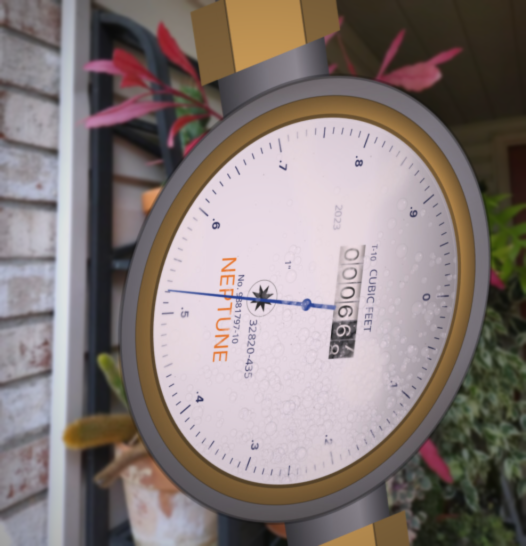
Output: 667.52
